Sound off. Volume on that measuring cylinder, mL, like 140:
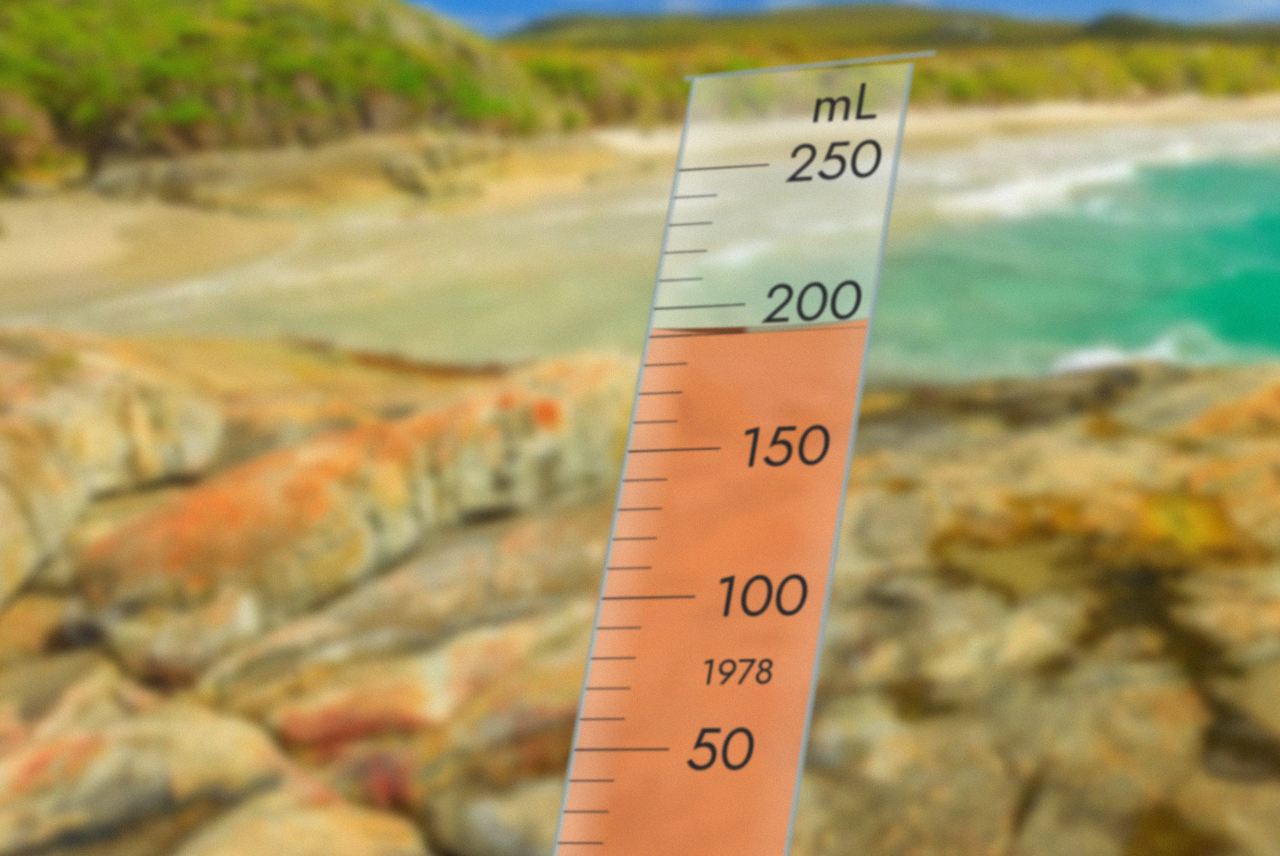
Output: 190
